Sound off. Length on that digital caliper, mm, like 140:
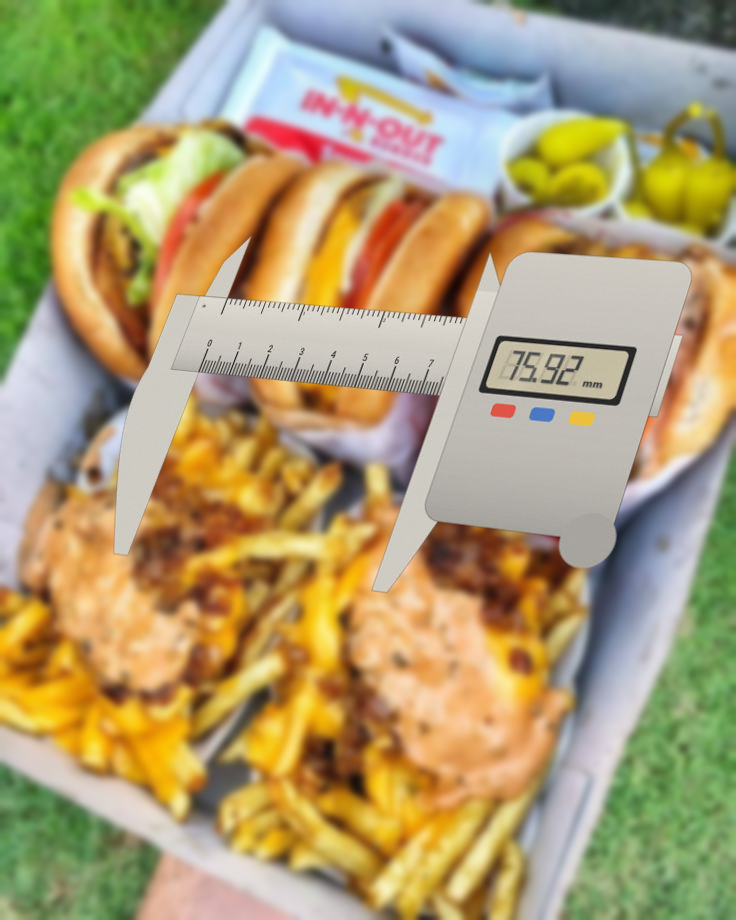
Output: 75.92
